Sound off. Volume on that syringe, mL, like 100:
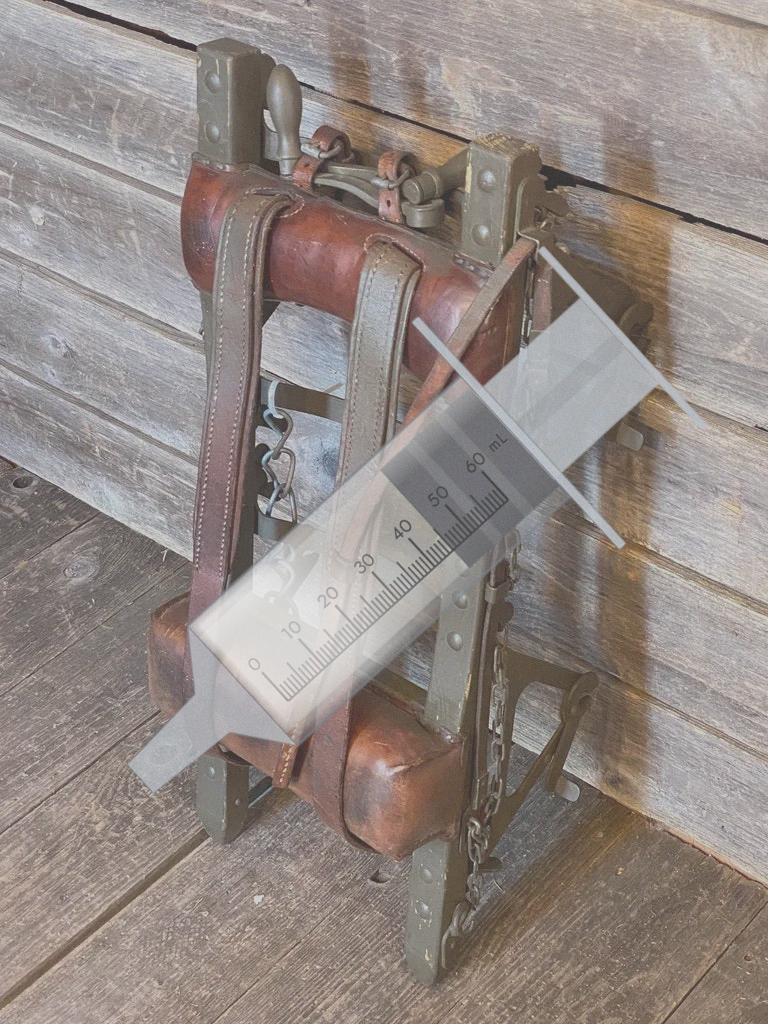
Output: 45
